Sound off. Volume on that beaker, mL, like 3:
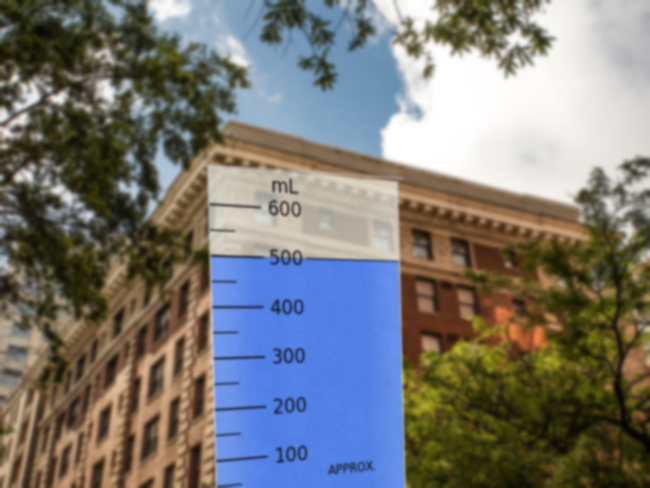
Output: 500
